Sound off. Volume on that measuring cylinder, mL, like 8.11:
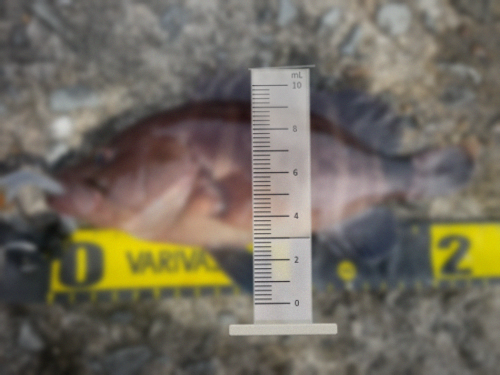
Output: 3
